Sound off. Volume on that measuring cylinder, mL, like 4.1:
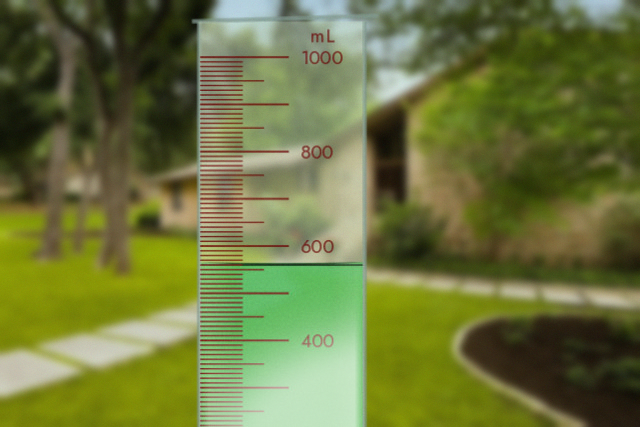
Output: 560
